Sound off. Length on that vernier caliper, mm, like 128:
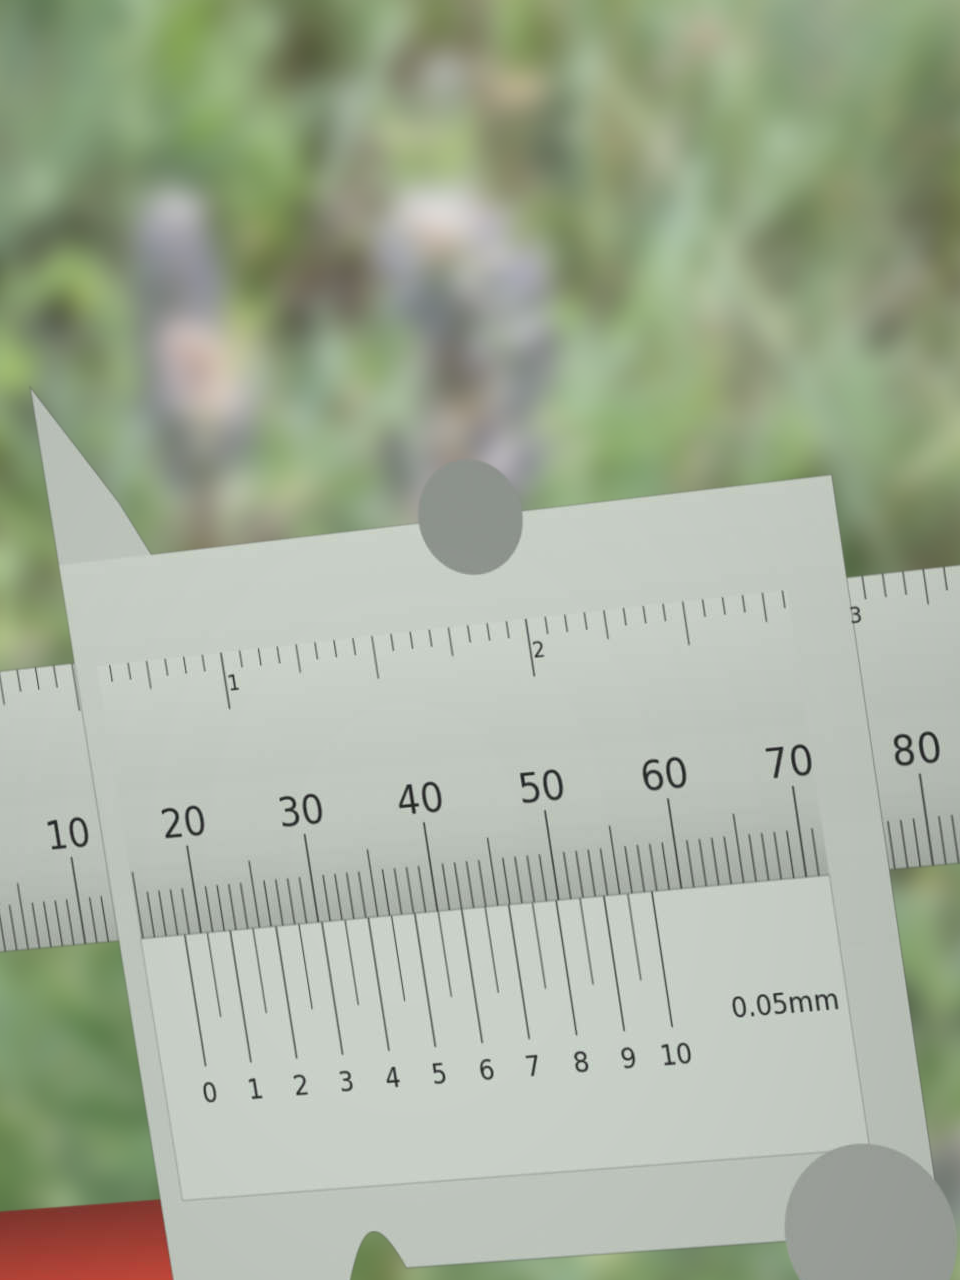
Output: 18.6
